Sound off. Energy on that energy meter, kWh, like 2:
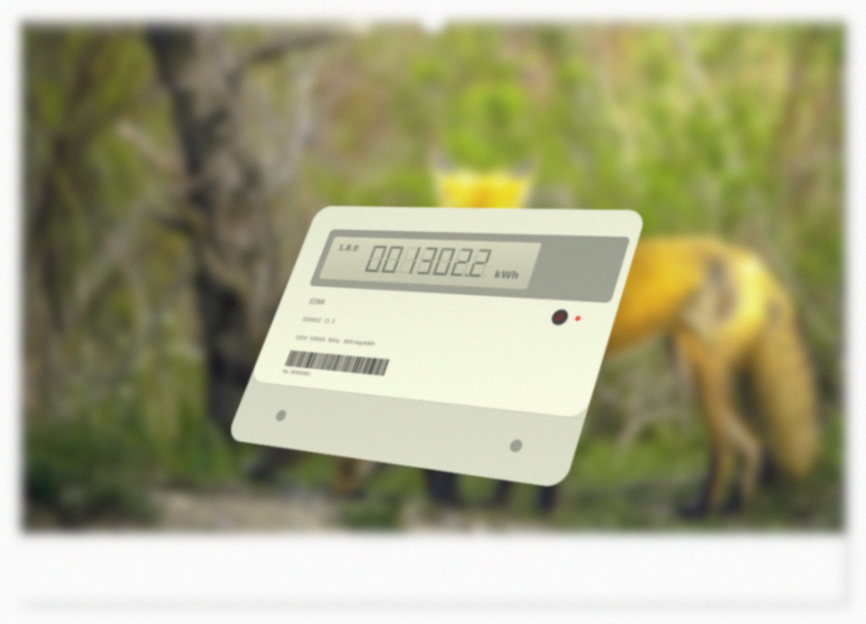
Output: 1302.2
